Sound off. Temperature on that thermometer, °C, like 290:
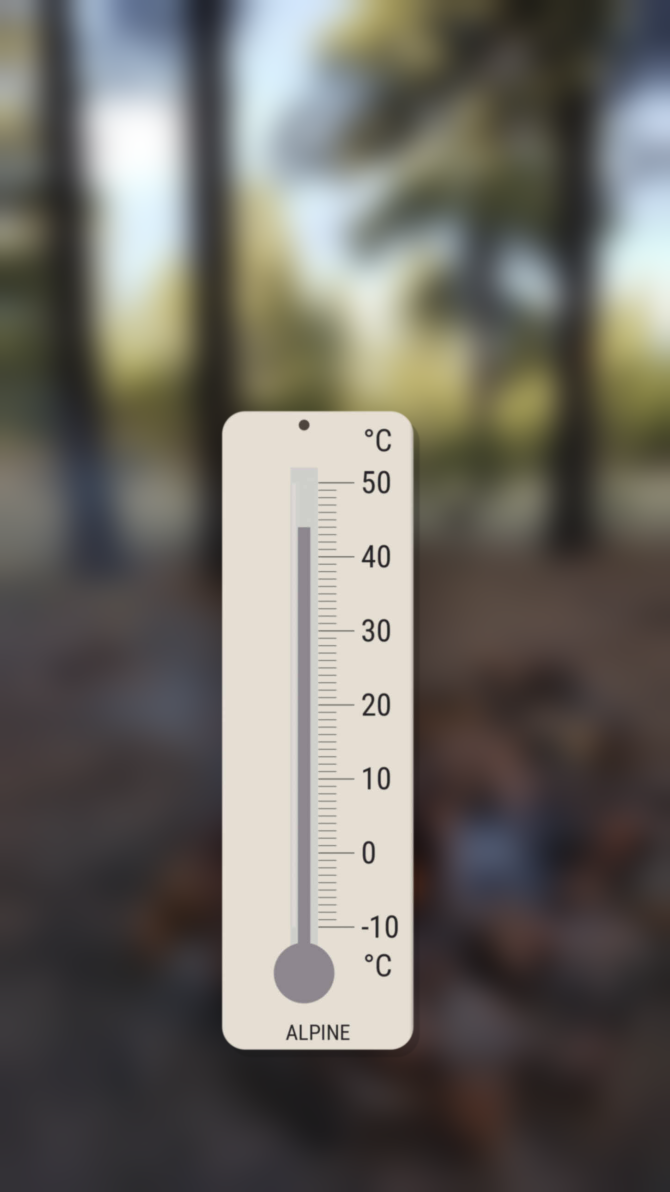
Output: 44
